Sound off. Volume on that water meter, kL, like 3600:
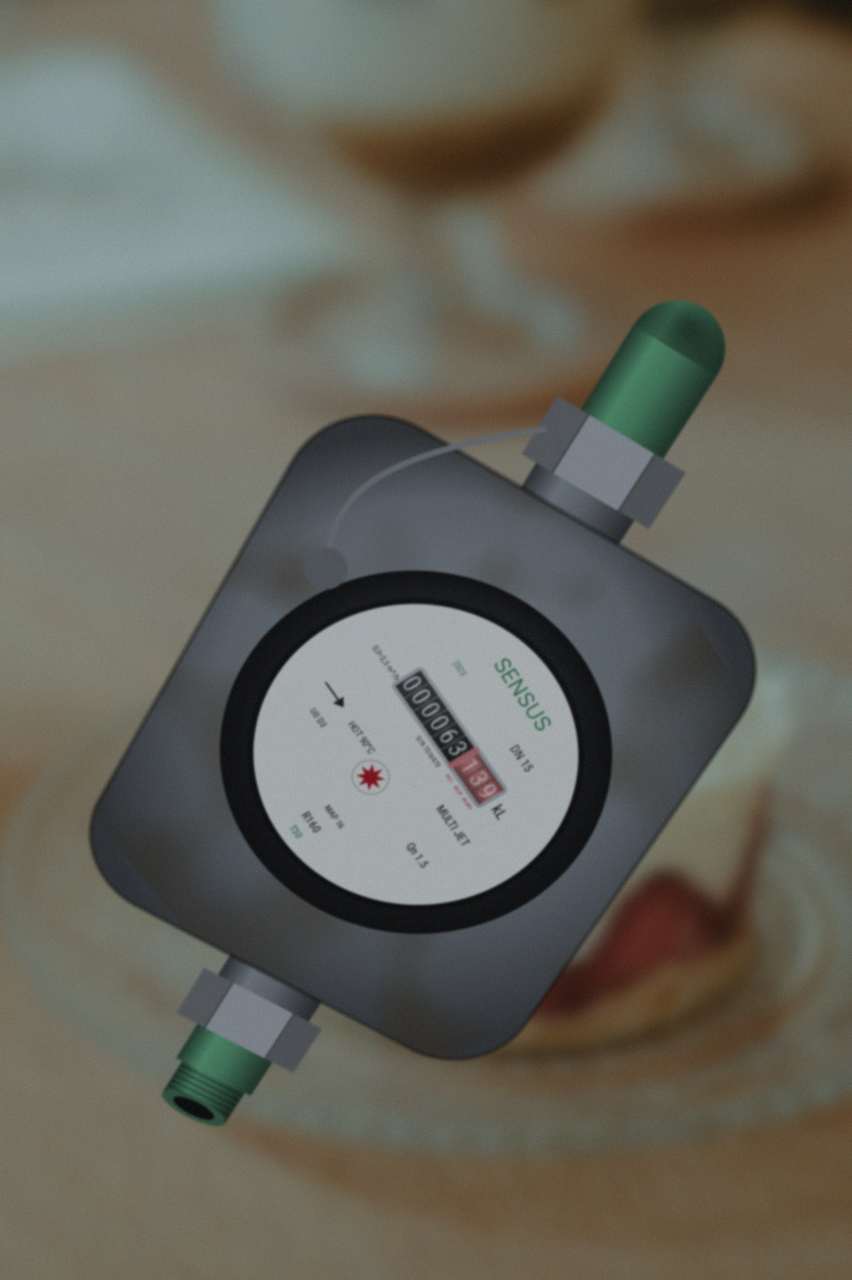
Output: 63.139
